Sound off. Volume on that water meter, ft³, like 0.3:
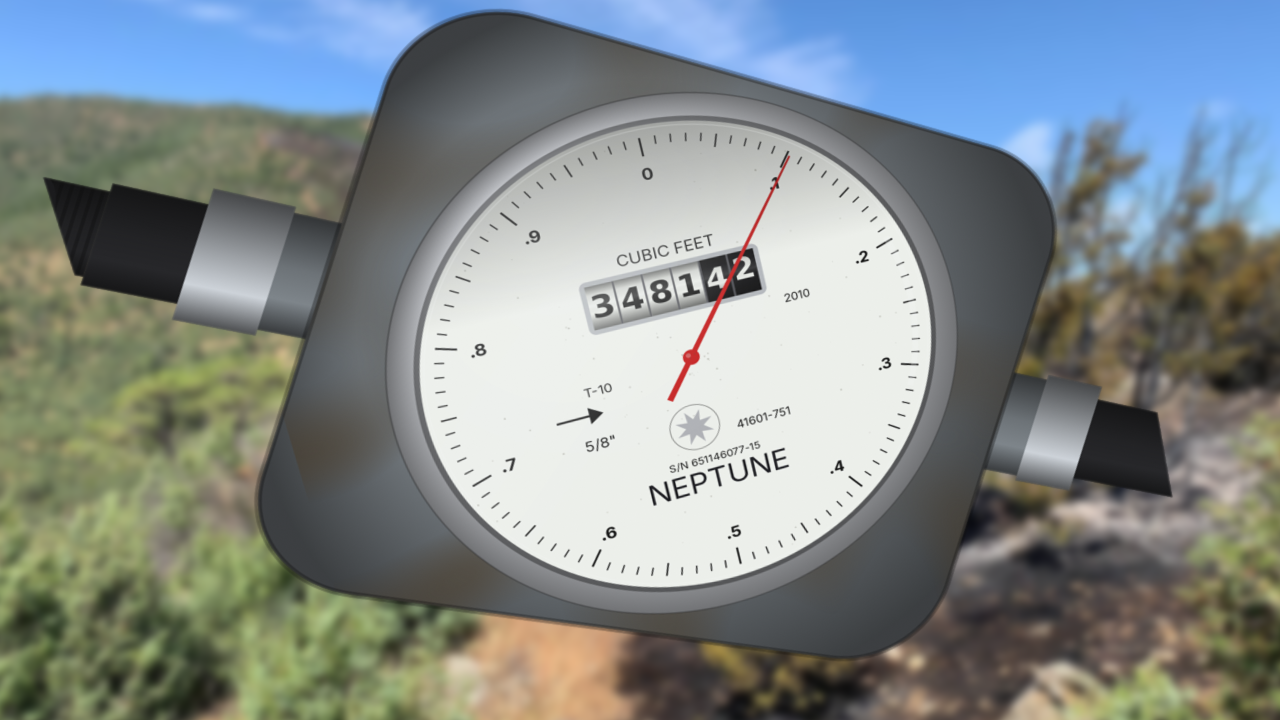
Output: 348142.10
